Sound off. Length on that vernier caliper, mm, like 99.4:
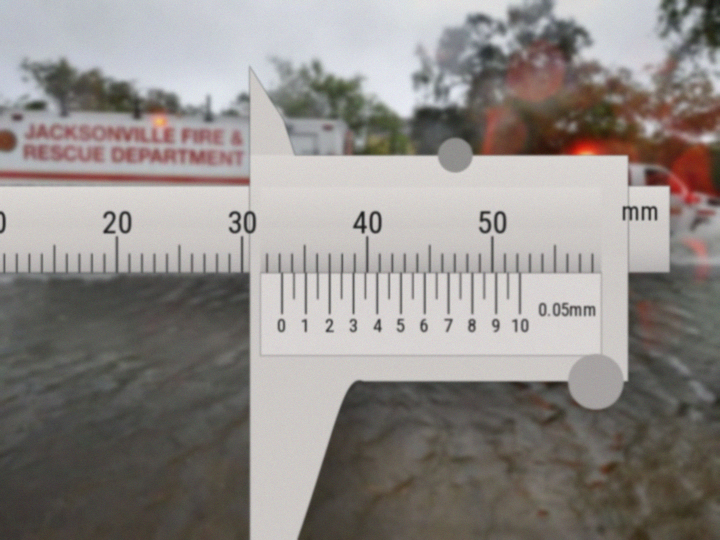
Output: 33.2
